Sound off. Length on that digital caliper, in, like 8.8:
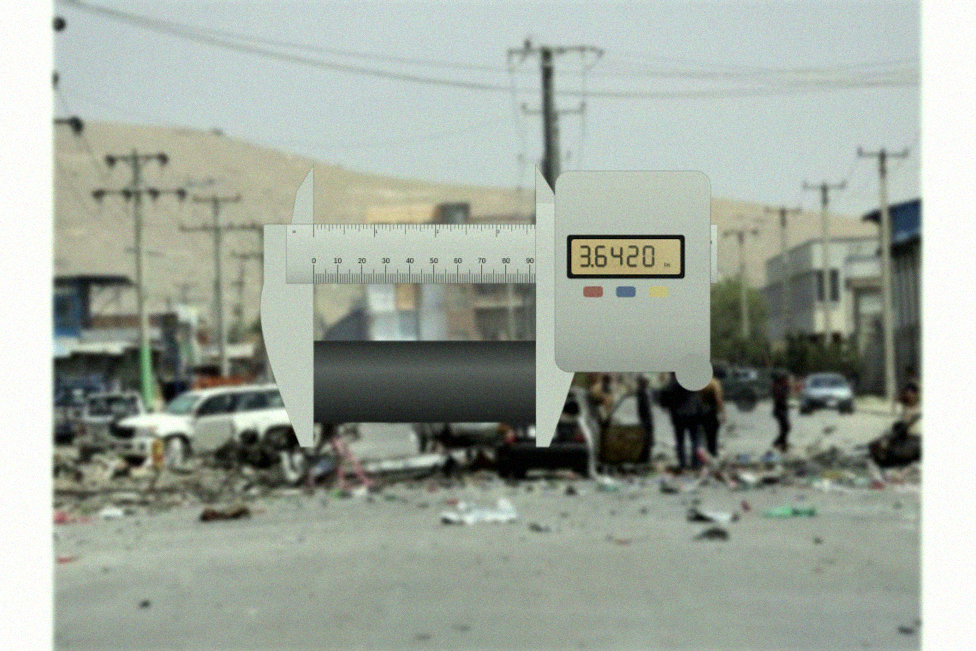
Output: 3.6420
